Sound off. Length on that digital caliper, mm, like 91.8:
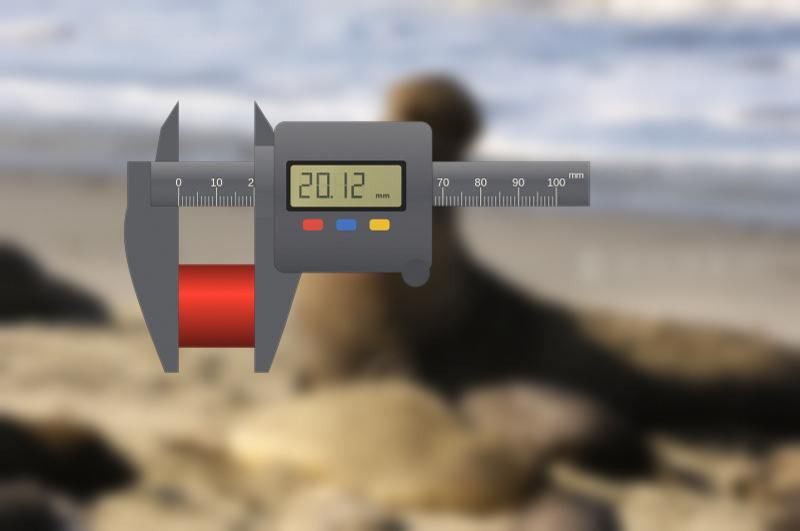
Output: 20.12
